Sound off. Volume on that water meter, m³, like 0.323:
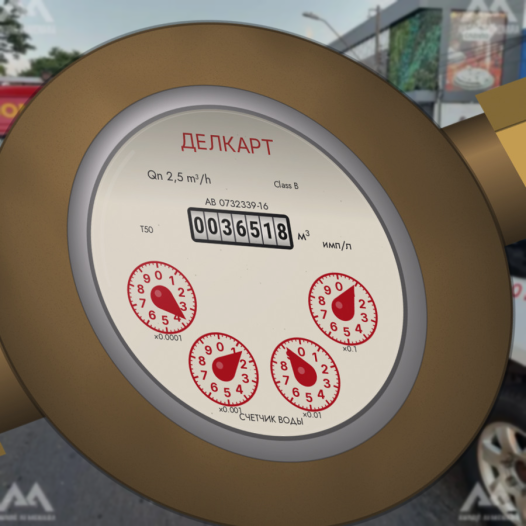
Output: 36518.0913
